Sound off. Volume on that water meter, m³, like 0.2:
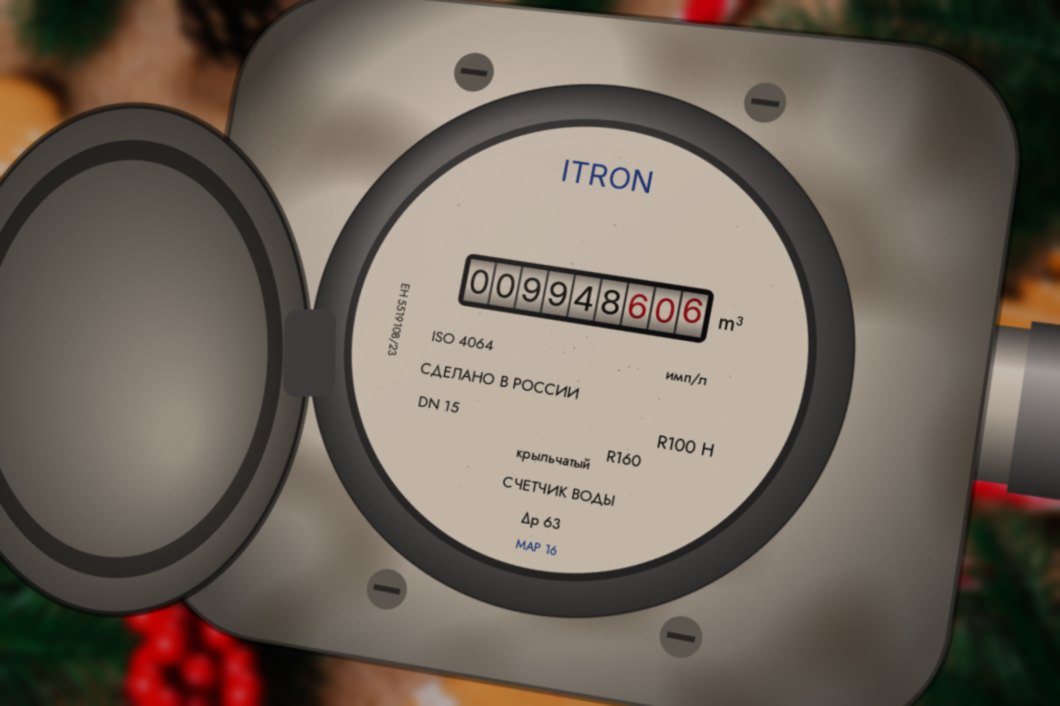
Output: 9948.606
